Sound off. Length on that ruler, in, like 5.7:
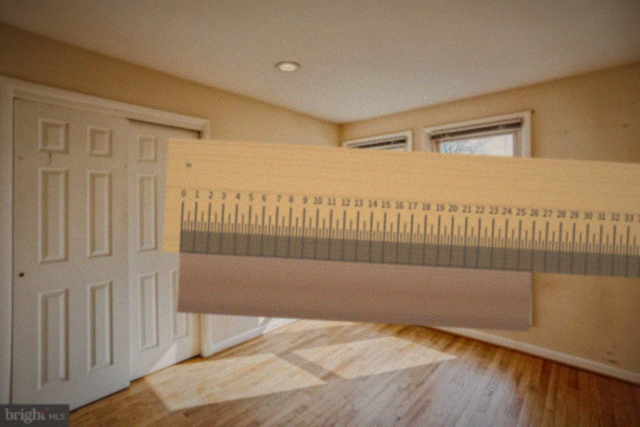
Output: 26
